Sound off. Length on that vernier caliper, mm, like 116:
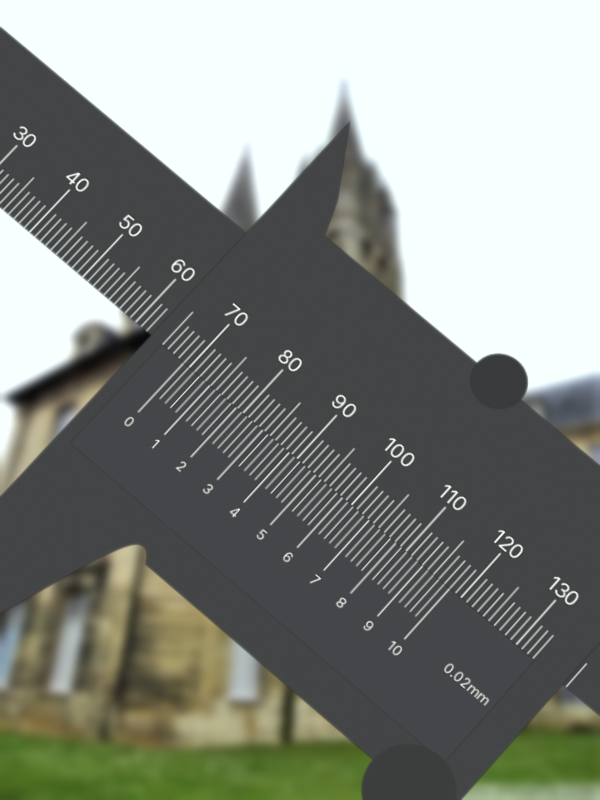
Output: 69.0
